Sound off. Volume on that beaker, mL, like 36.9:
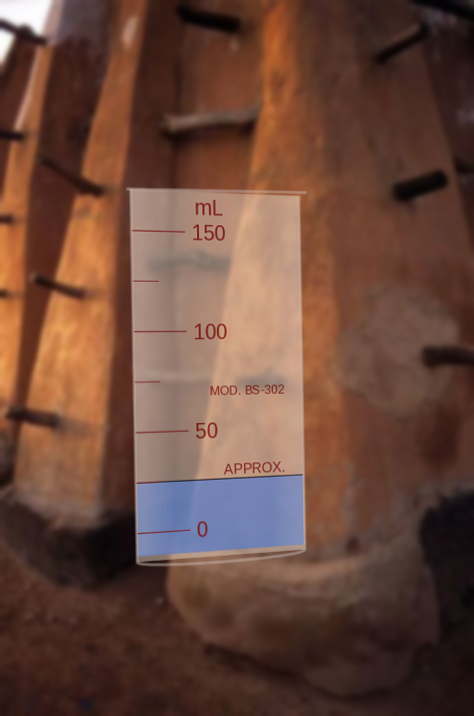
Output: 25
